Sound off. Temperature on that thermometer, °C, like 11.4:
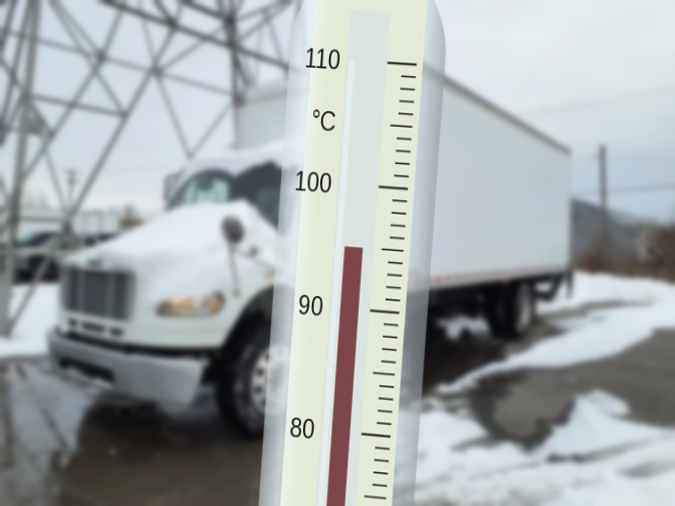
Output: 95
